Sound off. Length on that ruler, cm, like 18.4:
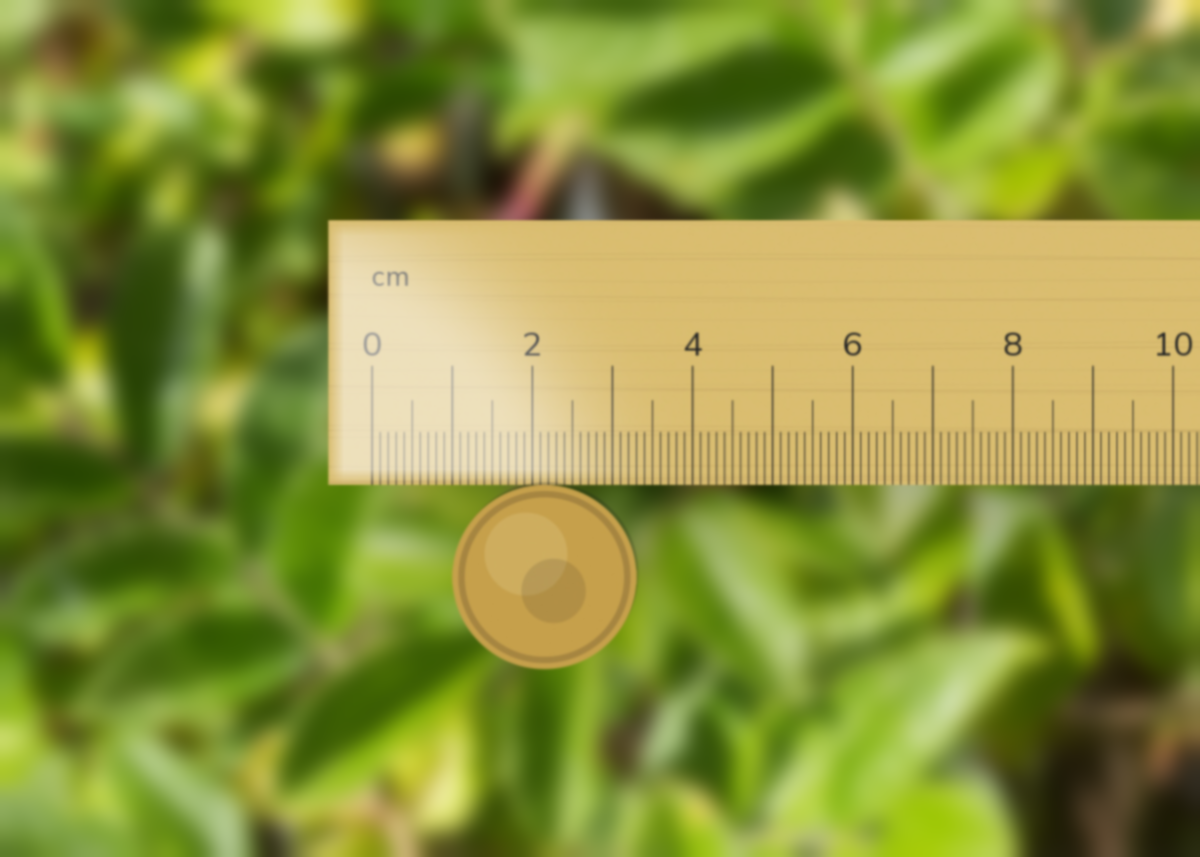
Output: 2.3
